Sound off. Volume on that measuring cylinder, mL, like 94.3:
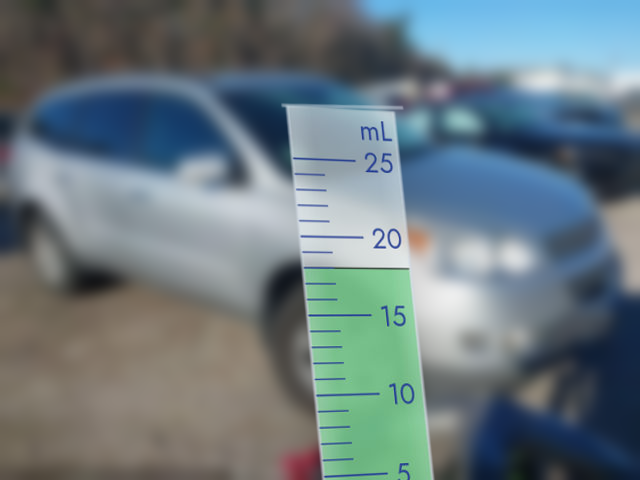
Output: 18
